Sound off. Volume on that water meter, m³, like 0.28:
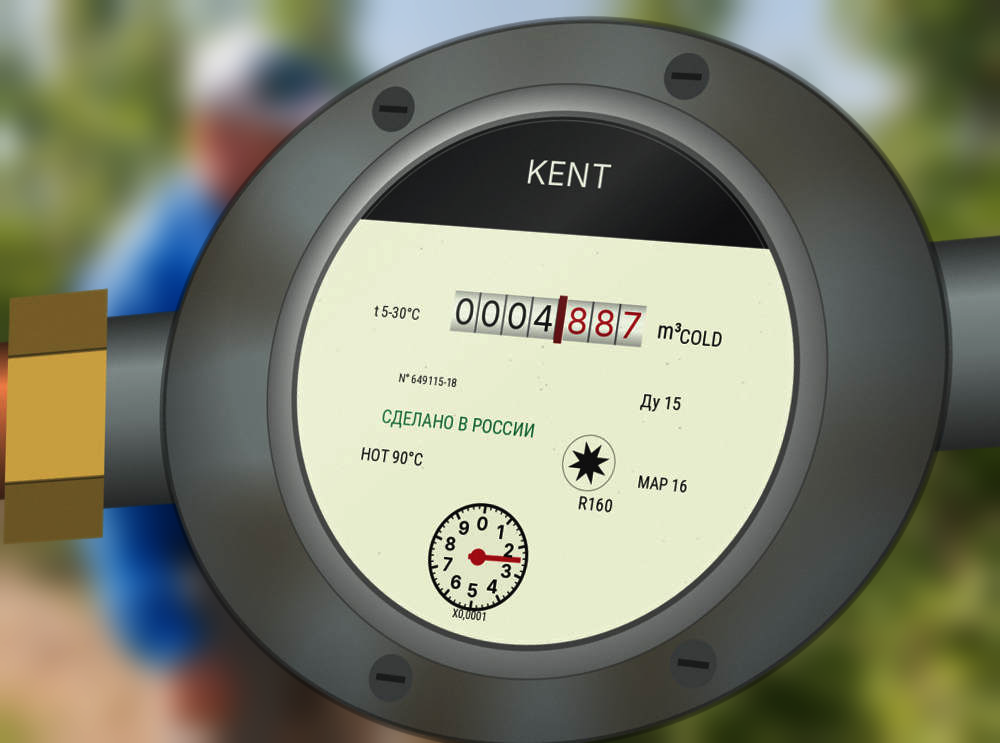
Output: 4.8872
